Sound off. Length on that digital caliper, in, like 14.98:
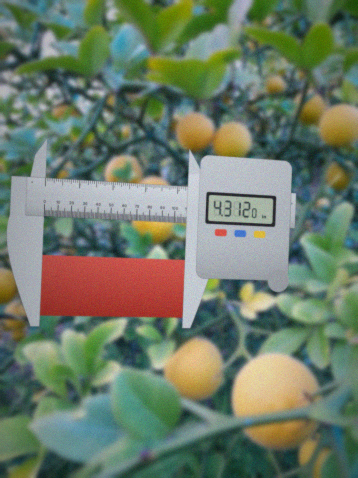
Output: 4.3120
